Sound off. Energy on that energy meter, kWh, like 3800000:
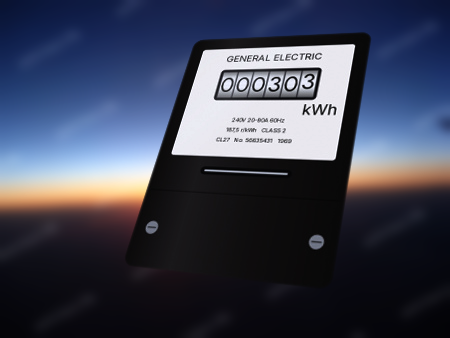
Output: 303
